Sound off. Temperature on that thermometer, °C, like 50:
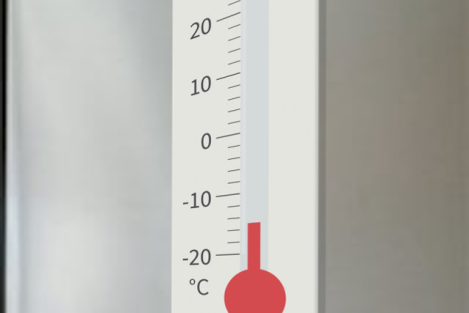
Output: -15
